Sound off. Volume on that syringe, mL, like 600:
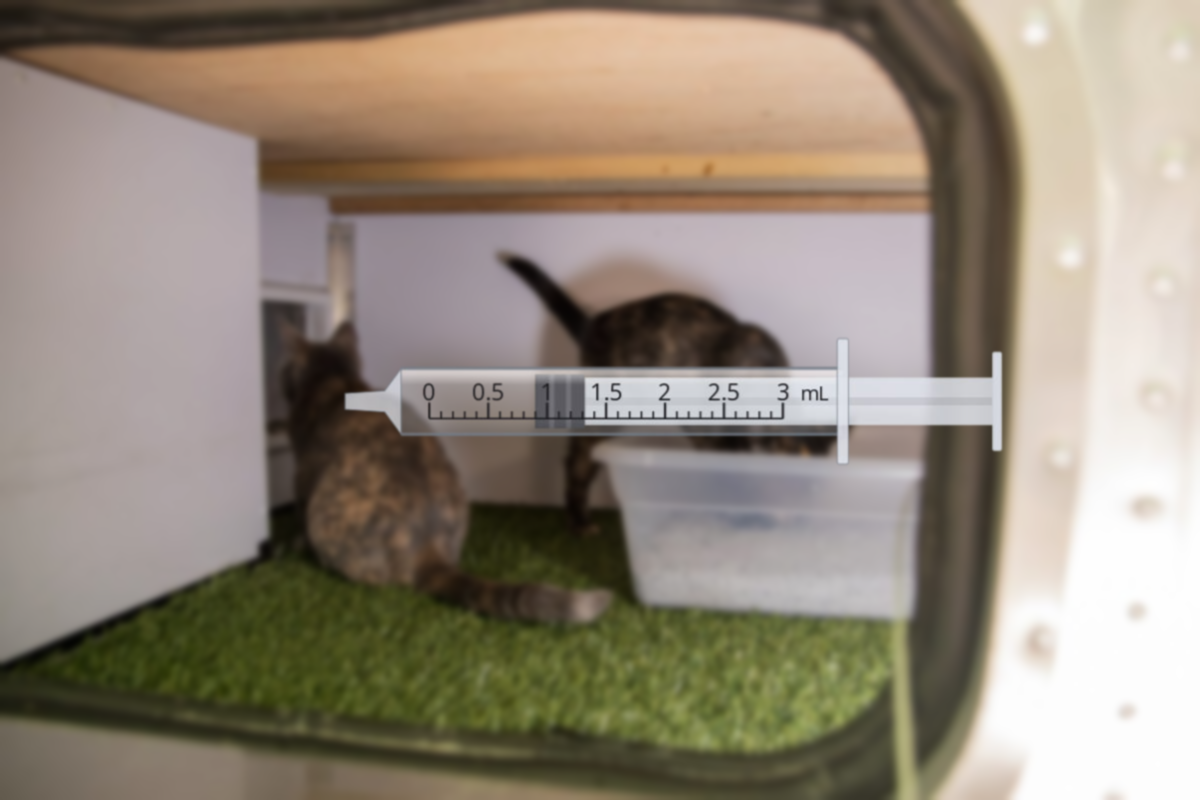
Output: 0.9
